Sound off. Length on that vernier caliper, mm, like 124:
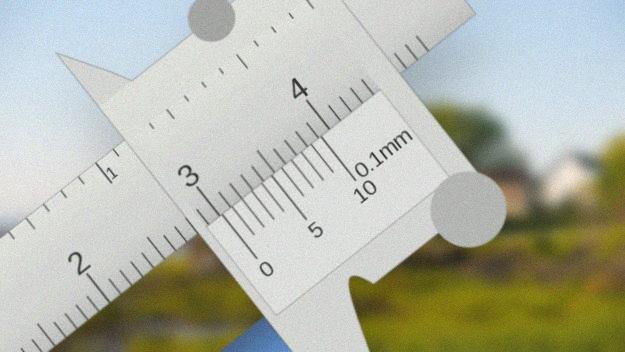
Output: 30.2
